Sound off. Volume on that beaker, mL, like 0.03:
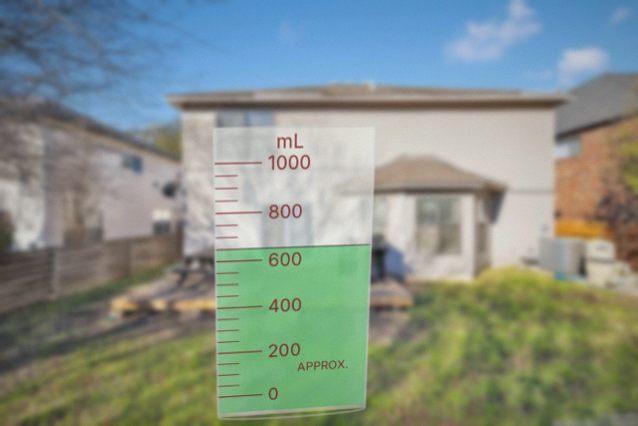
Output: 650
